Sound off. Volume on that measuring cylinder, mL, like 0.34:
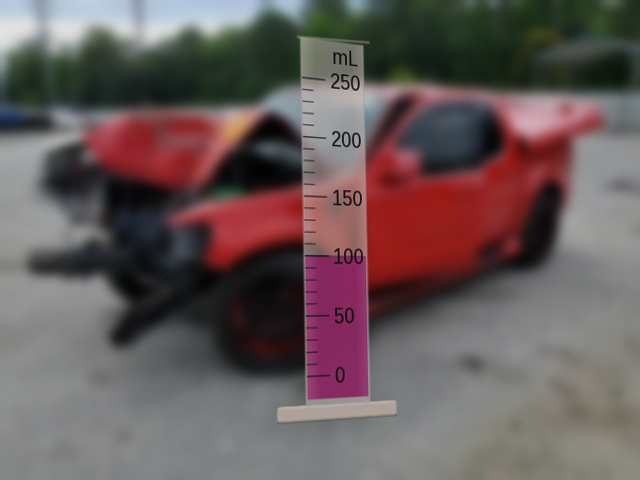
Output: 100
